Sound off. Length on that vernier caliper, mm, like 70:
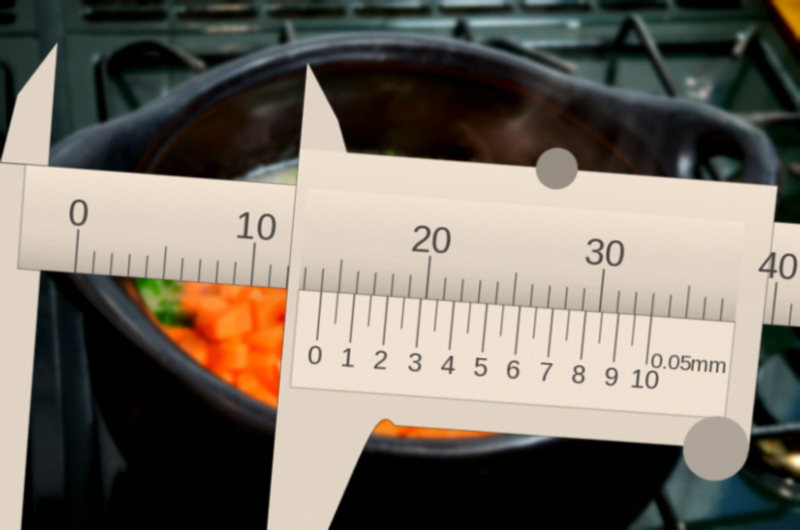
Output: 14.0
